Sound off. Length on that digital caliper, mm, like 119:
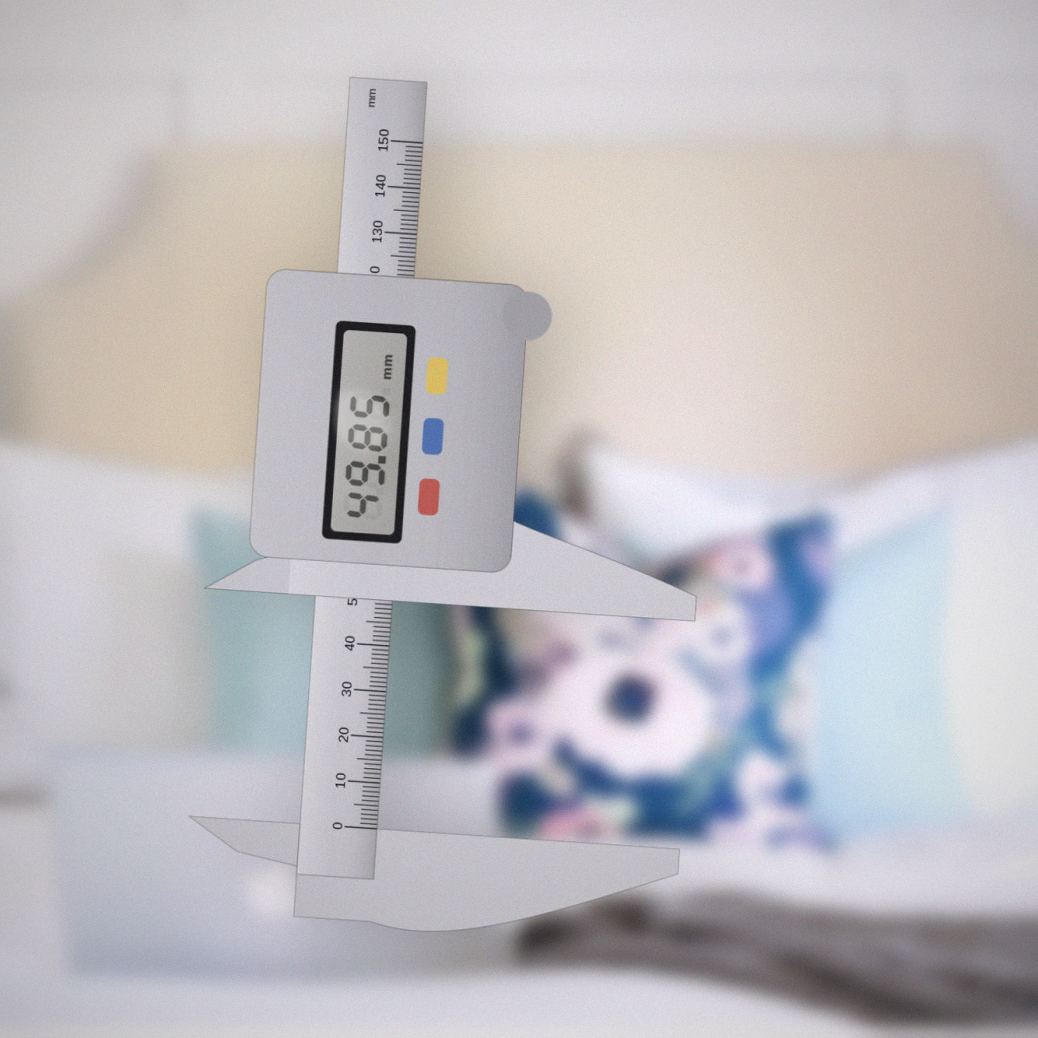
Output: 49.85
